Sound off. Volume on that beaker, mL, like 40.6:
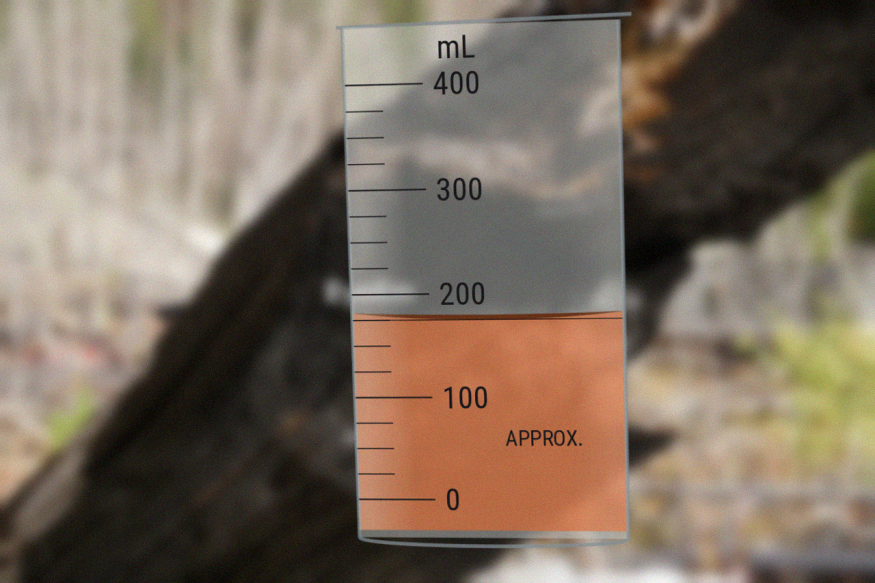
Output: 175
